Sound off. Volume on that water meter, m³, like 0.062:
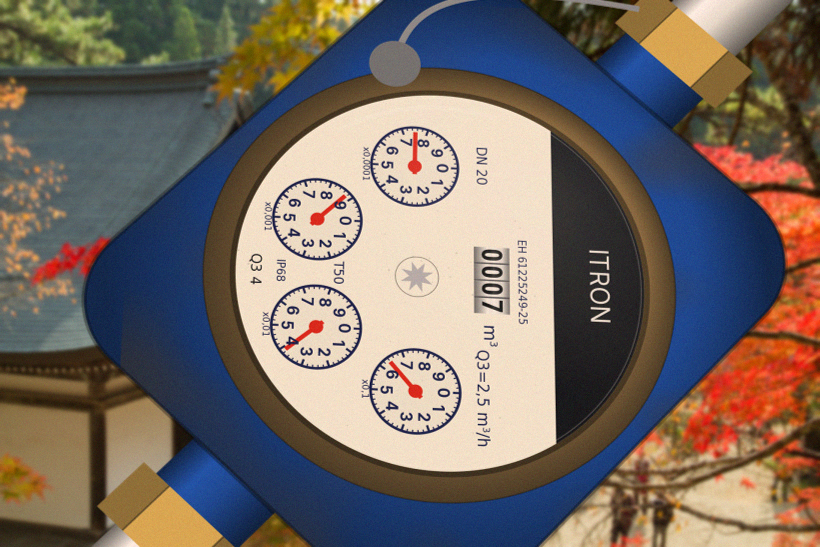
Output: 7.6387
